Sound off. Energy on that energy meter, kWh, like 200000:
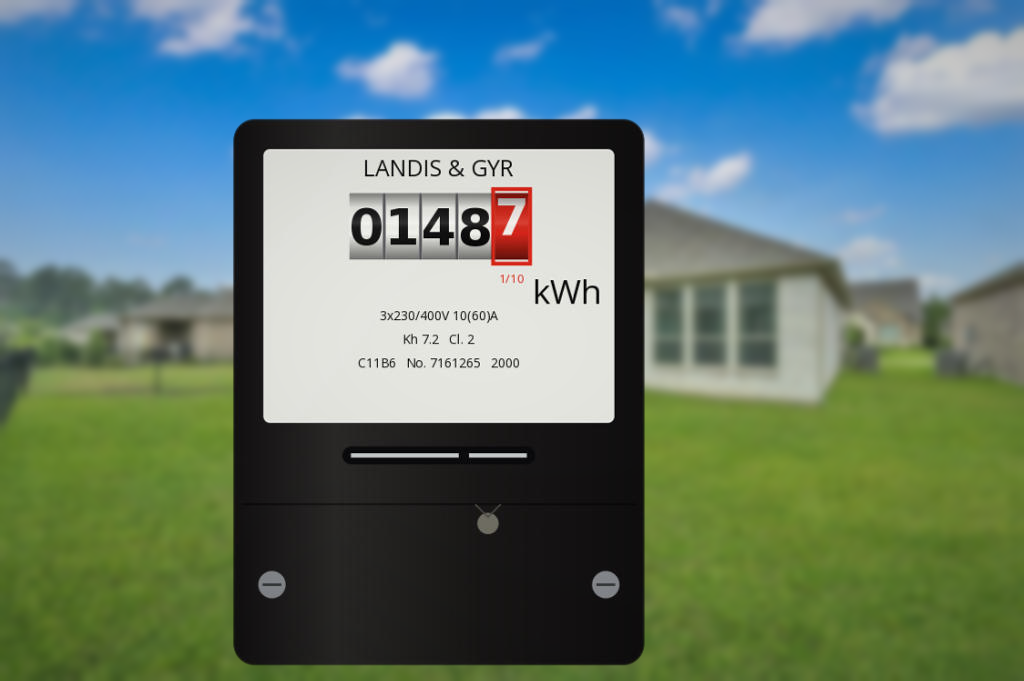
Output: 148.7
